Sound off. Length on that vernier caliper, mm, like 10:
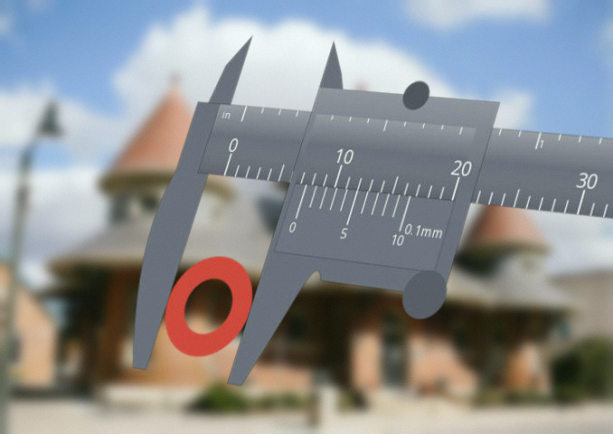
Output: 7.5
